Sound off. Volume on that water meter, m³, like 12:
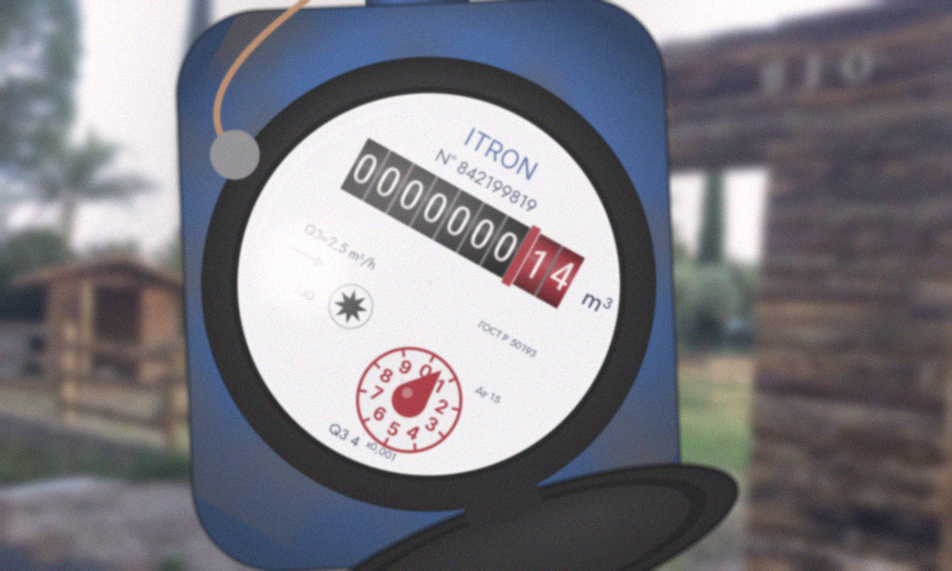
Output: 0.140
